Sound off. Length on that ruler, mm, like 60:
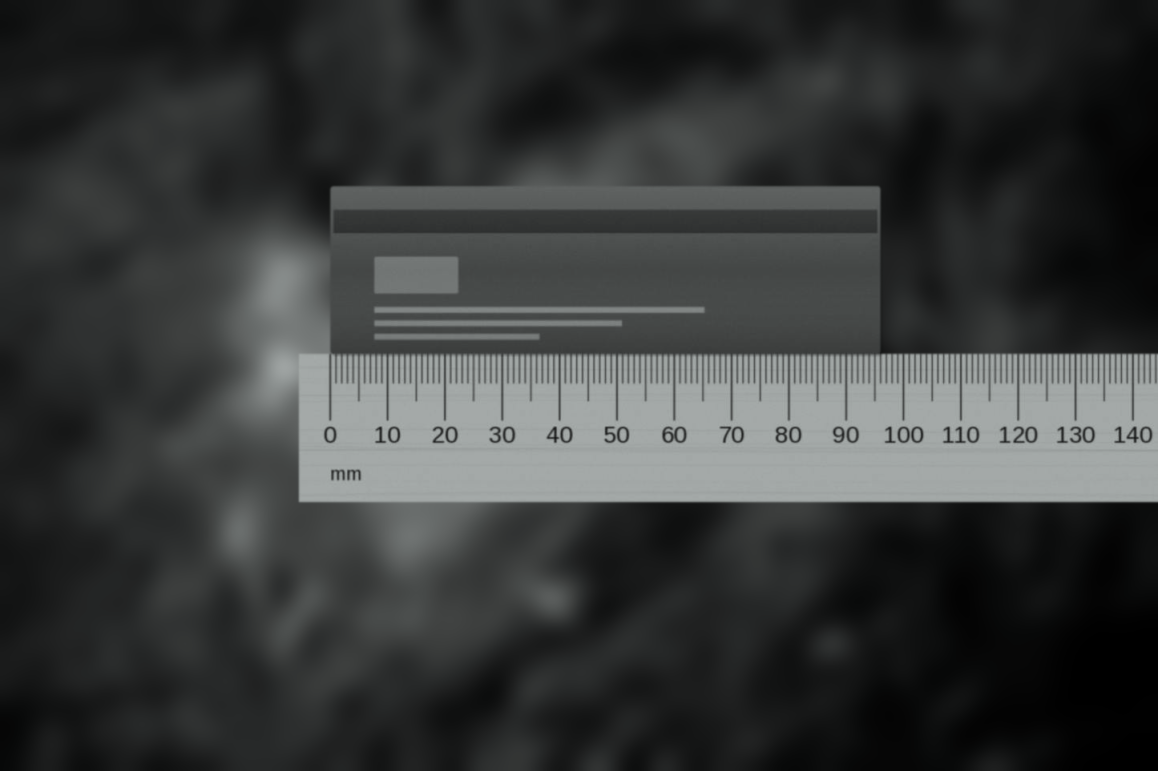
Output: 96
